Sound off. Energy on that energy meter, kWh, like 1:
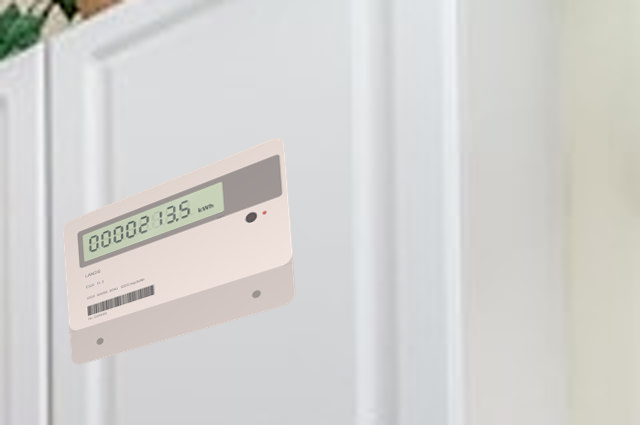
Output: 213.5
